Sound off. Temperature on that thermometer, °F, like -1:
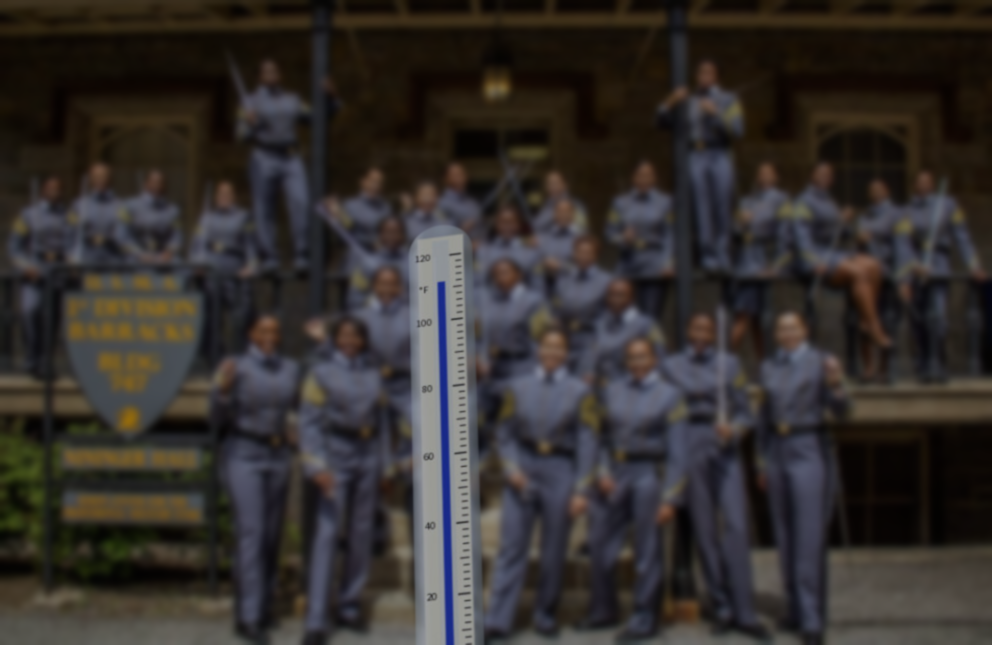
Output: 112
